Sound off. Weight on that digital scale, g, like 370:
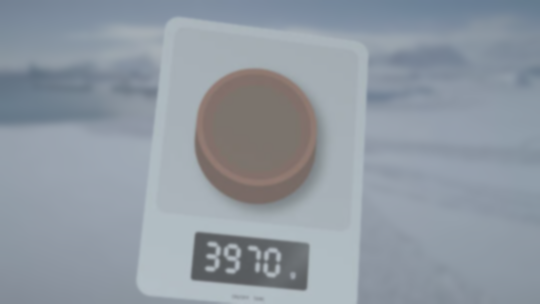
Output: 3970
